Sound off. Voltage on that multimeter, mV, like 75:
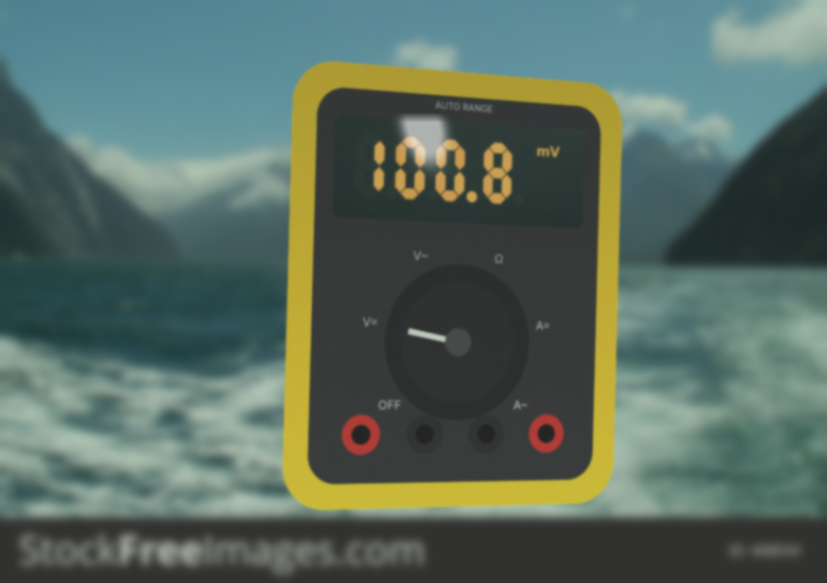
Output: 100.8
